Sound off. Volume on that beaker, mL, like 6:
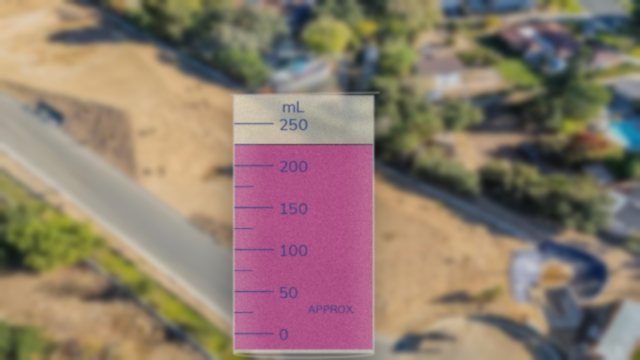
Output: 225
